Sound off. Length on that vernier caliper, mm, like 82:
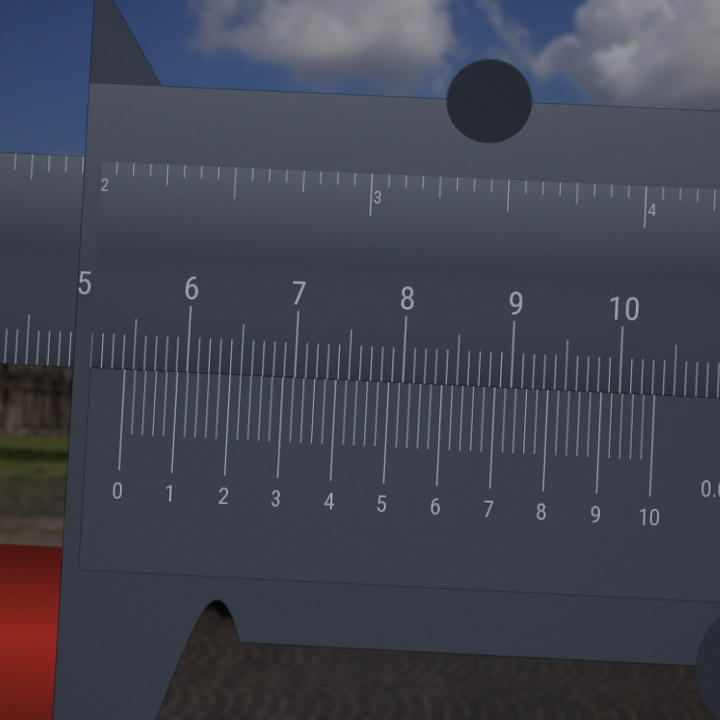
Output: 54.2
